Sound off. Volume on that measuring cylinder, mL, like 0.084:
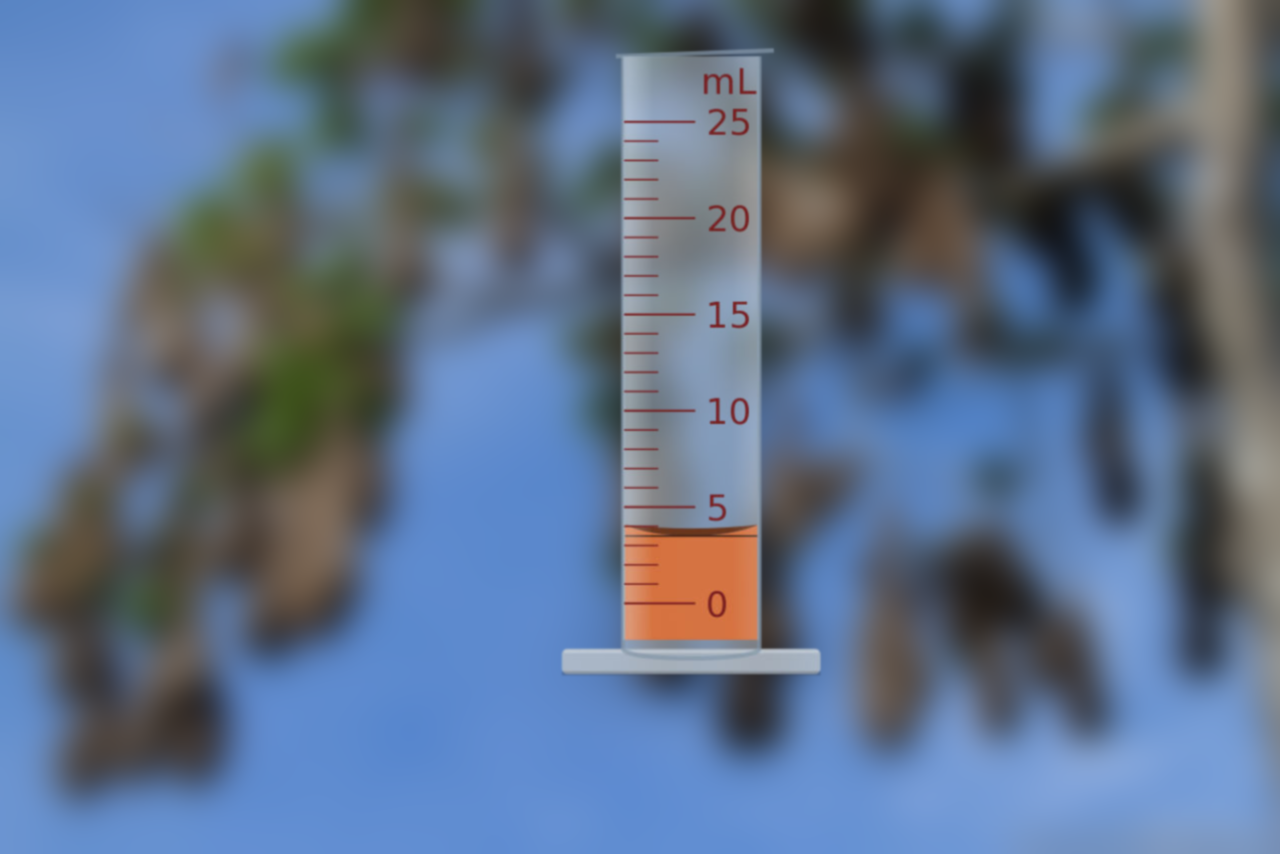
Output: 3.5
